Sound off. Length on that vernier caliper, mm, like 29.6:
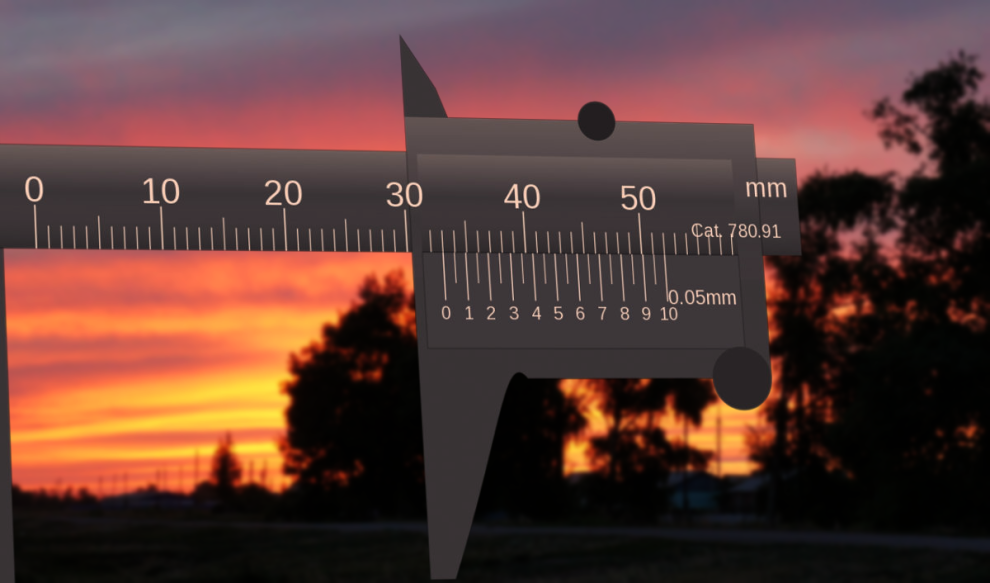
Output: 33.0
